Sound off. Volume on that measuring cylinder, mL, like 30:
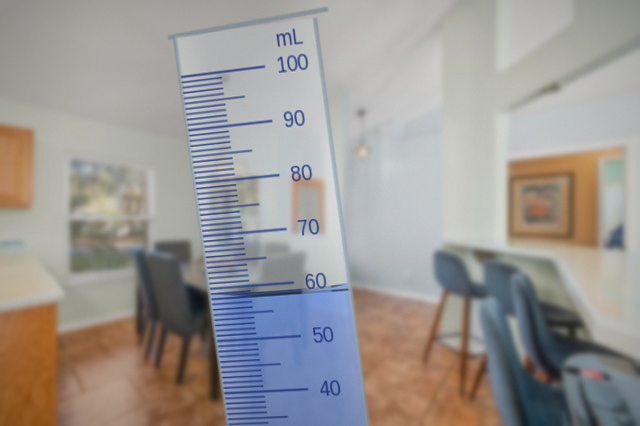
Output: 58
